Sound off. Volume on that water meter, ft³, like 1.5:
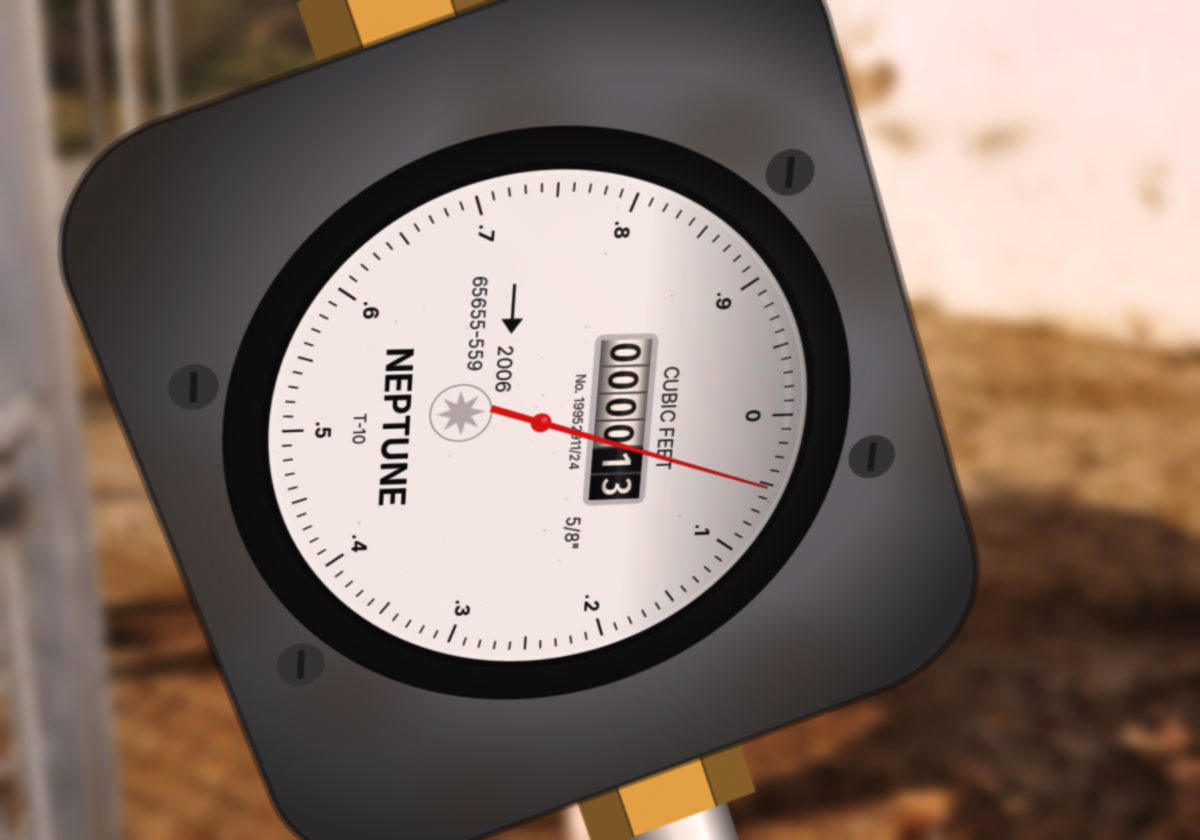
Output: 13.05
